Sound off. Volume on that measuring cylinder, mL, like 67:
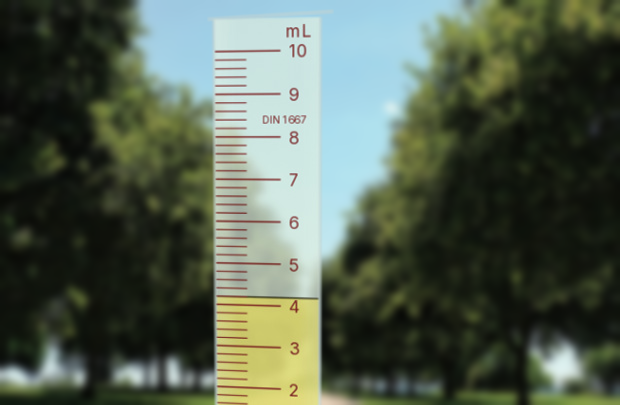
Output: 4.2
